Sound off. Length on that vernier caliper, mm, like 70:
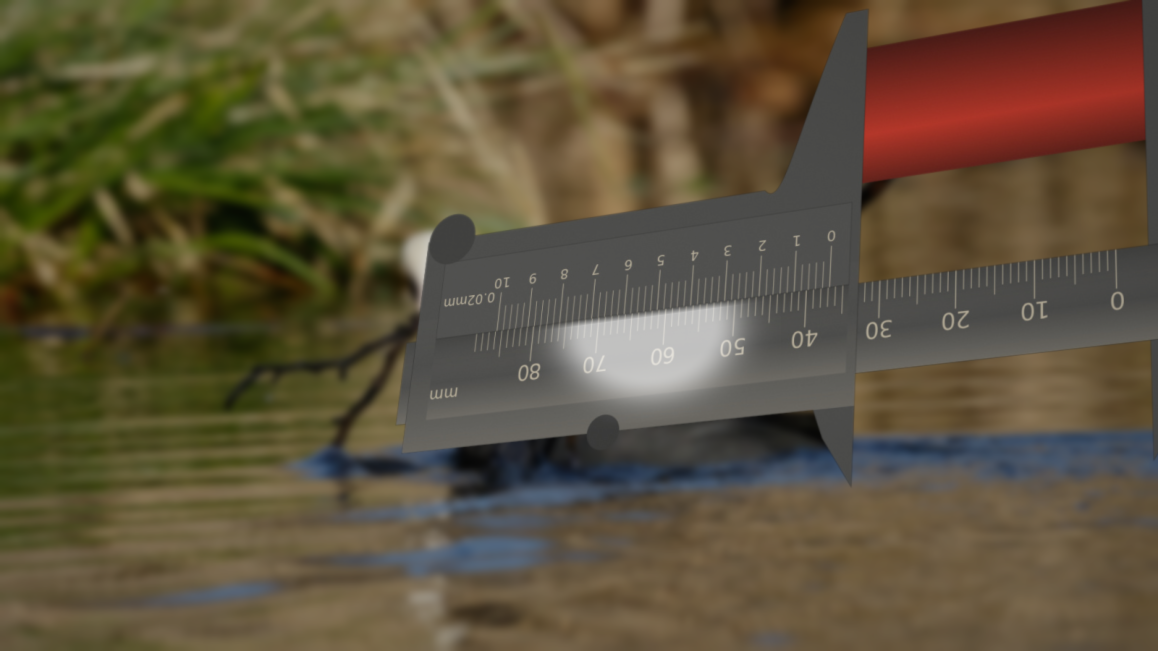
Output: 36.8
